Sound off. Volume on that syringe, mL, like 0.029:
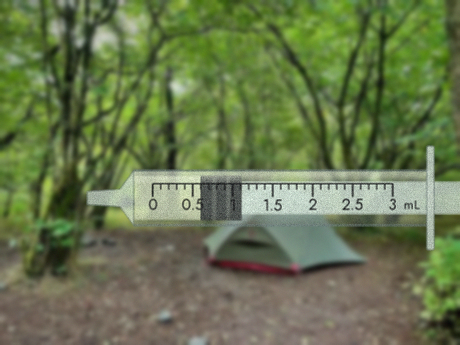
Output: 0.6
